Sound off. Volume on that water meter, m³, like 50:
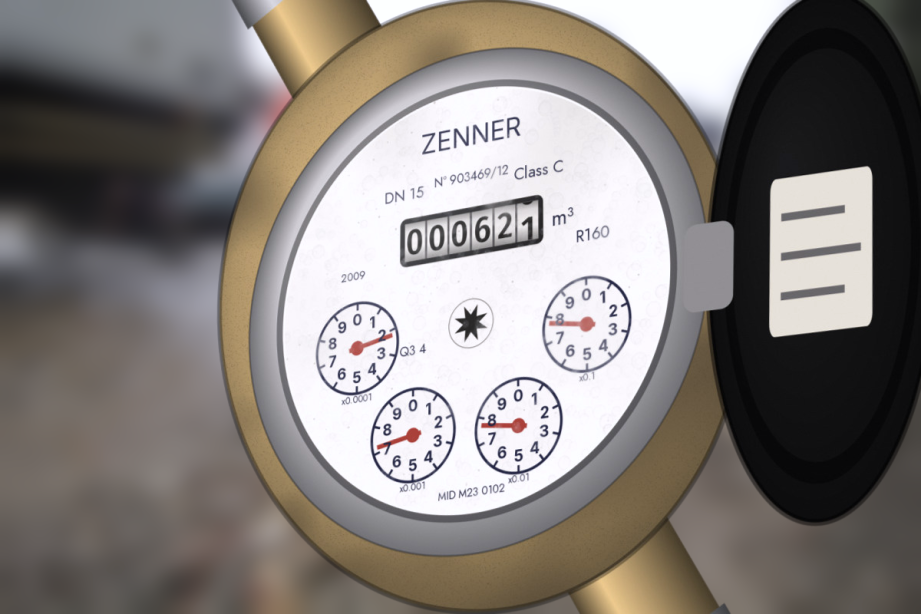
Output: 620.7772
